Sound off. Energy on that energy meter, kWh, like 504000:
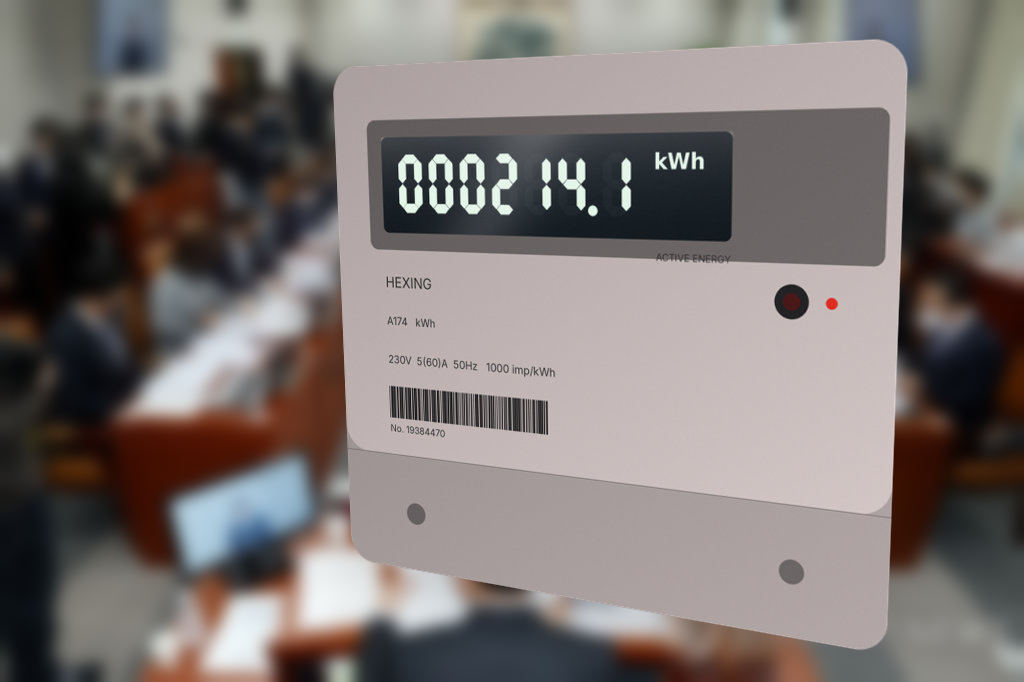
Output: 214.1
